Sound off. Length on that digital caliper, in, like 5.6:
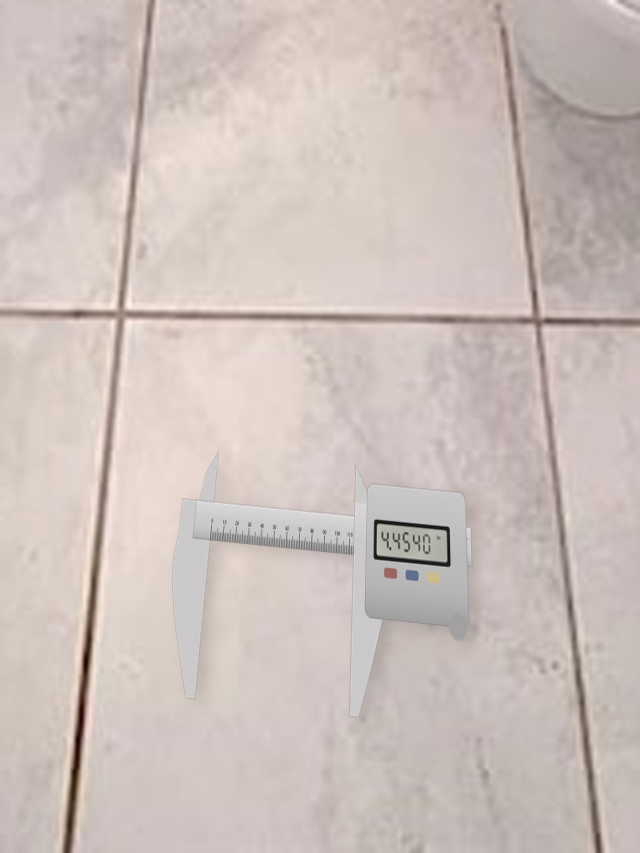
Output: 4.4540
